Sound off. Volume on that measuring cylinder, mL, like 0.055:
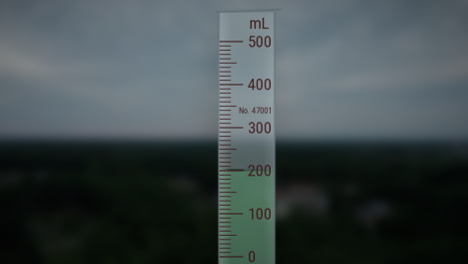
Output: 200
